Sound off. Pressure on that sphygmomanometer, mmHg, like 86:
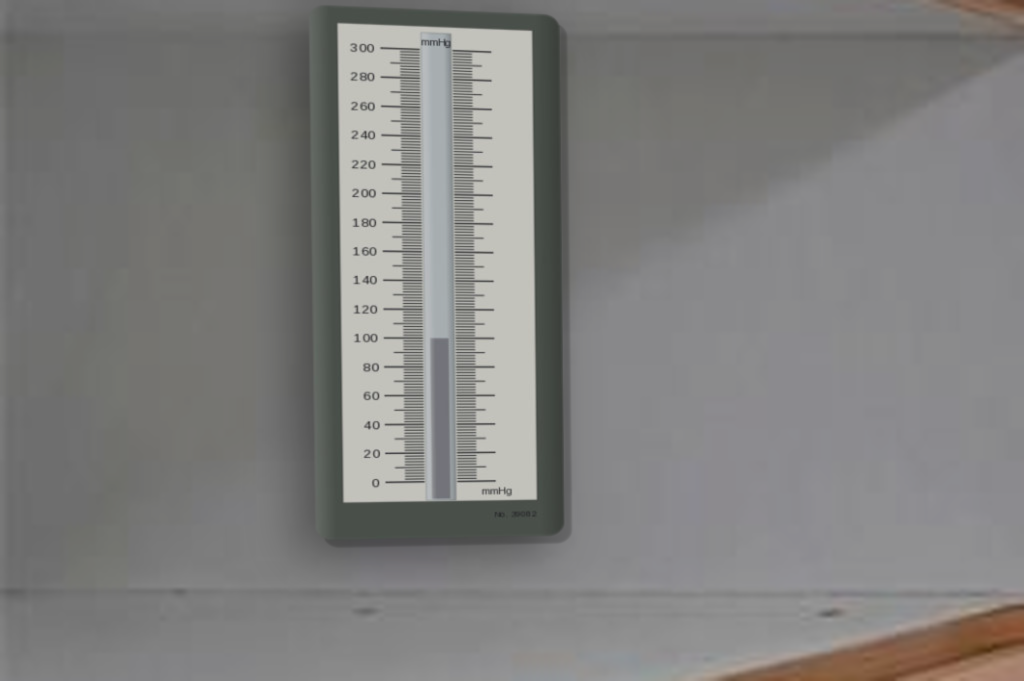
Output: 100
